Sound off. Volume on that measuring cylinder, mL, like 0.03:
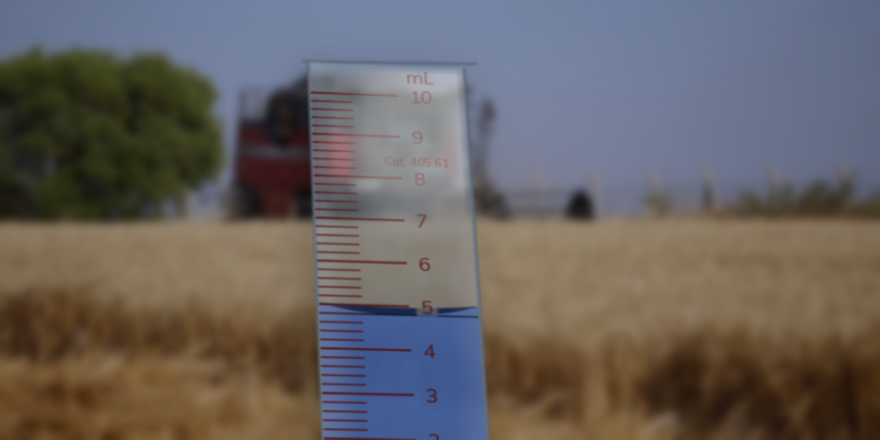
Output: 4.8
